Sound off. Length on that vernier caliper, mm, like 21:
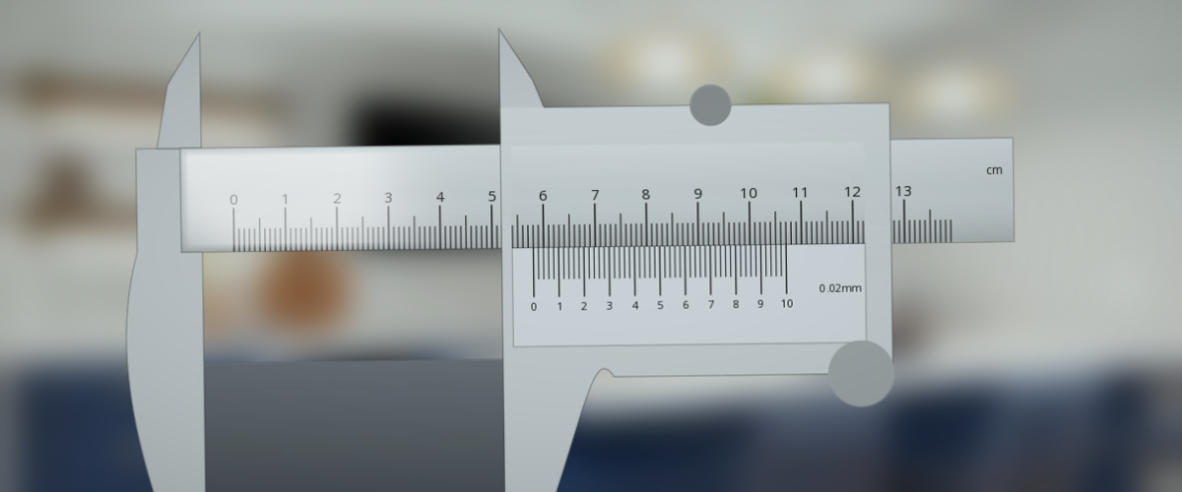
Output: 58.0
